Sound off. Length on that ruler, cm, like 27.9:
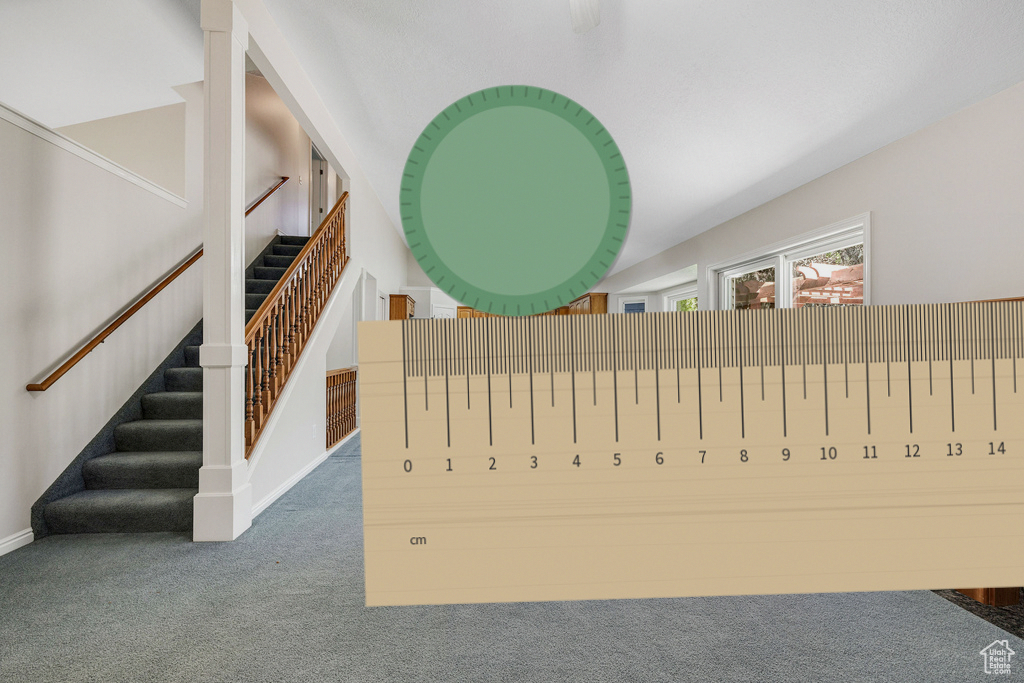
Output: 5.5
